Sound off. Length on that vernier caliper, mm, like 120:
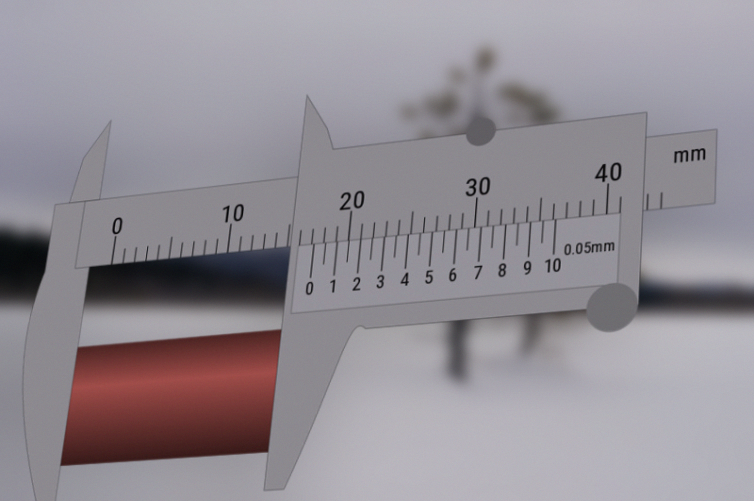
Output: 17.2
